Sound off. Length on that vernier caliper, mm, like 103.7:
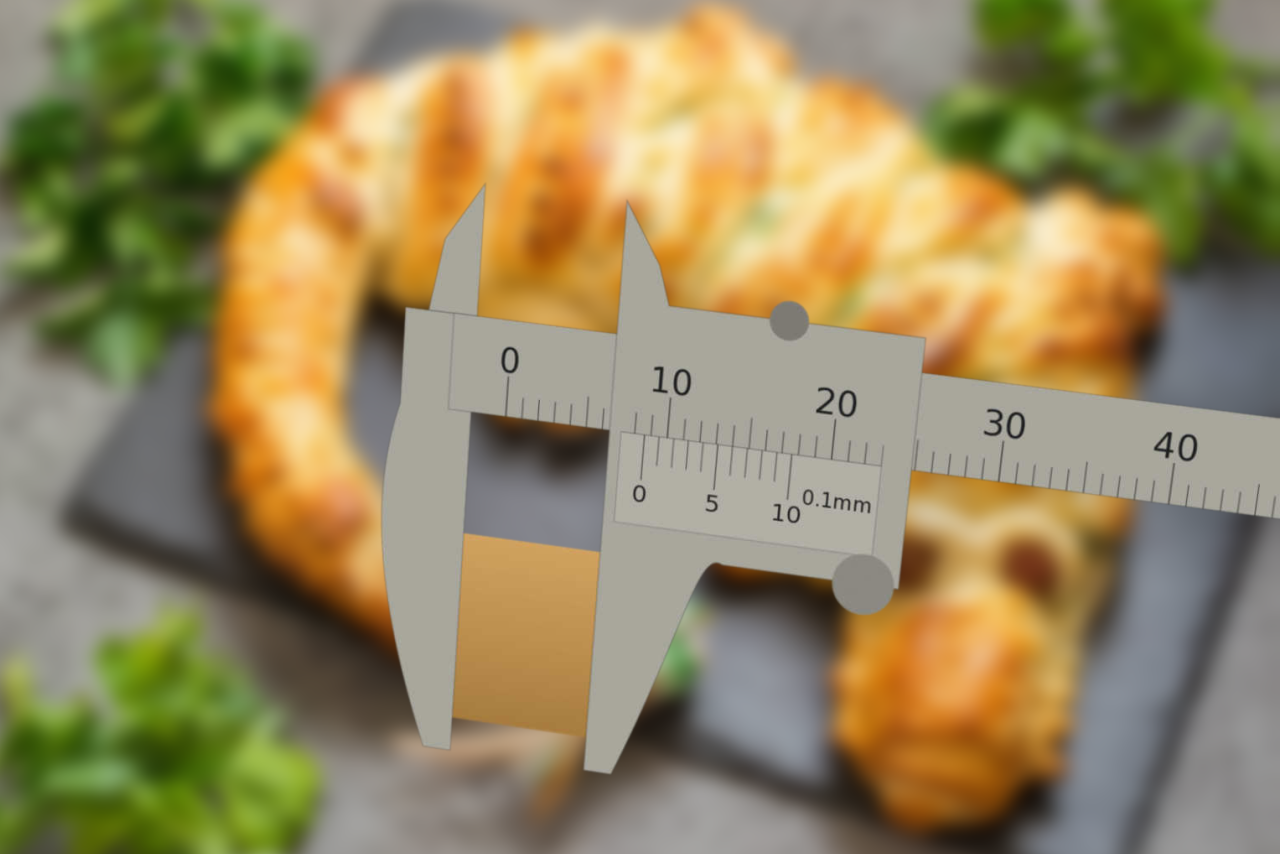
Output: 8.6
